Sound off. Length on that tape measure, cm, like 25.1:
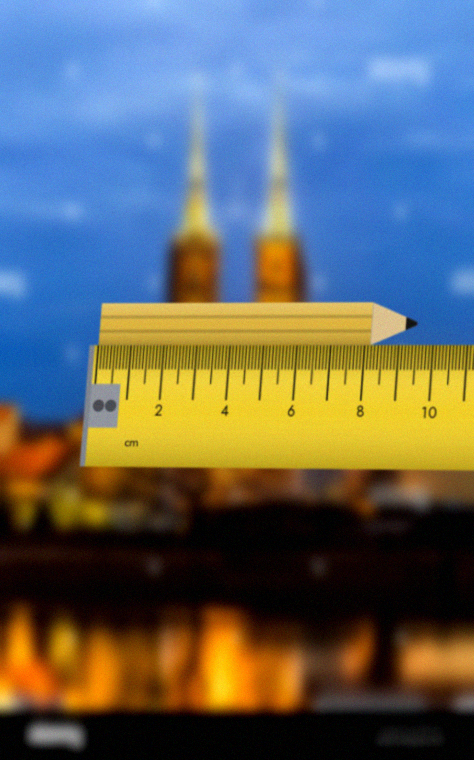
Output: 9.5
